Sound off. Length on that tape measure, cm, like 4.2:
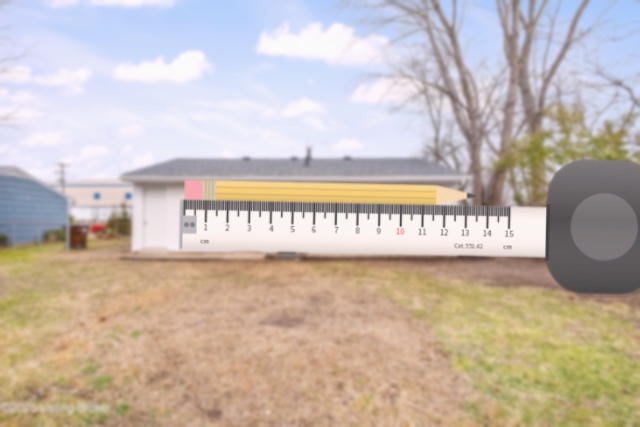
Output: 13.5
